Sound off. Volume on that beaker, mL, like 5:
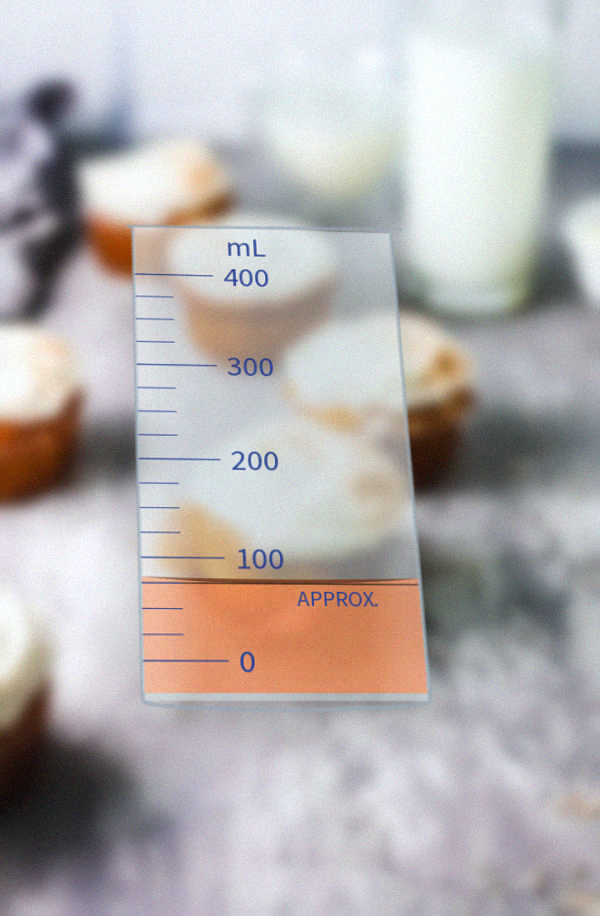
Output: 75
